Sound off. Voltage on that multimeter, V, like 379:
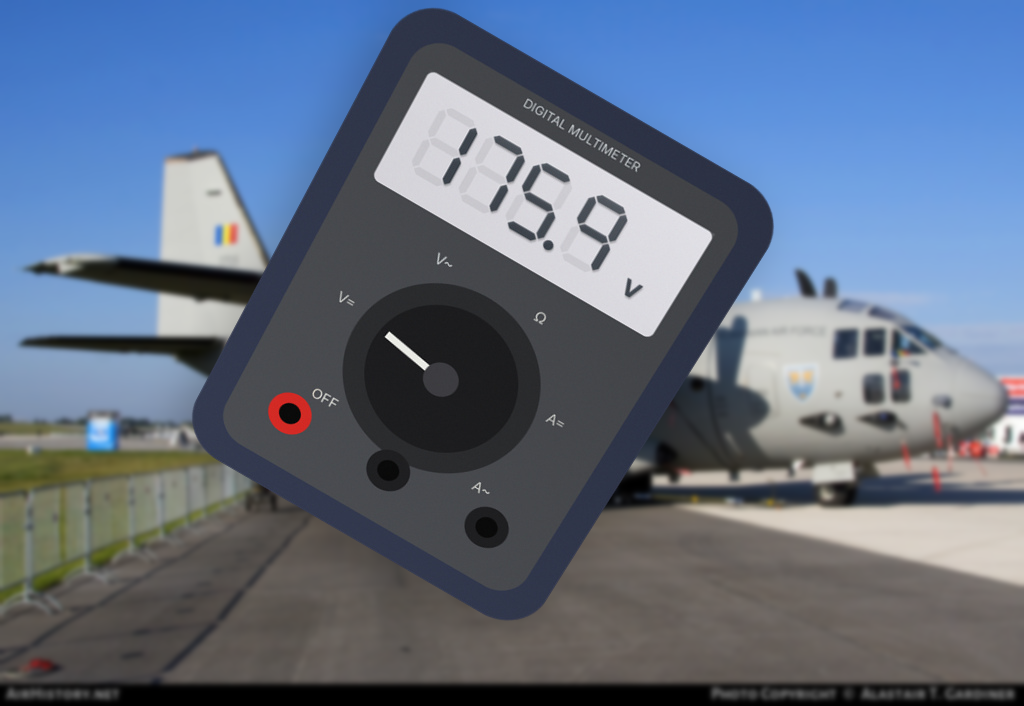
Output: 175.9
